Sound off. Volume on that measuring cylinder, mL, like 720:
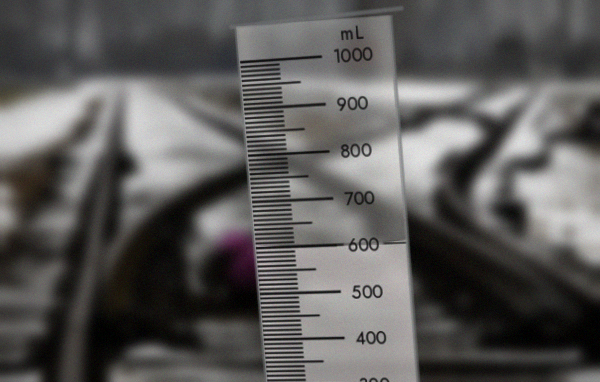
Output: 600
